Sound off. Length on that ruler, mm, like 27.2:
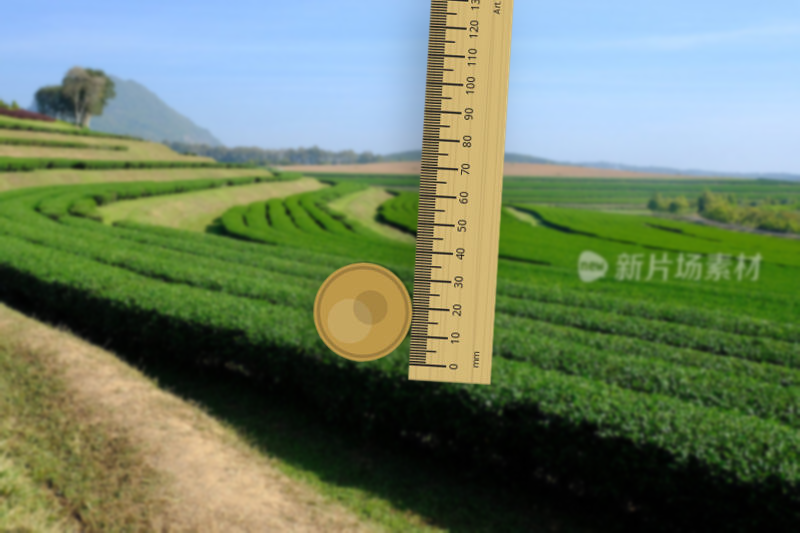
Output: 35
